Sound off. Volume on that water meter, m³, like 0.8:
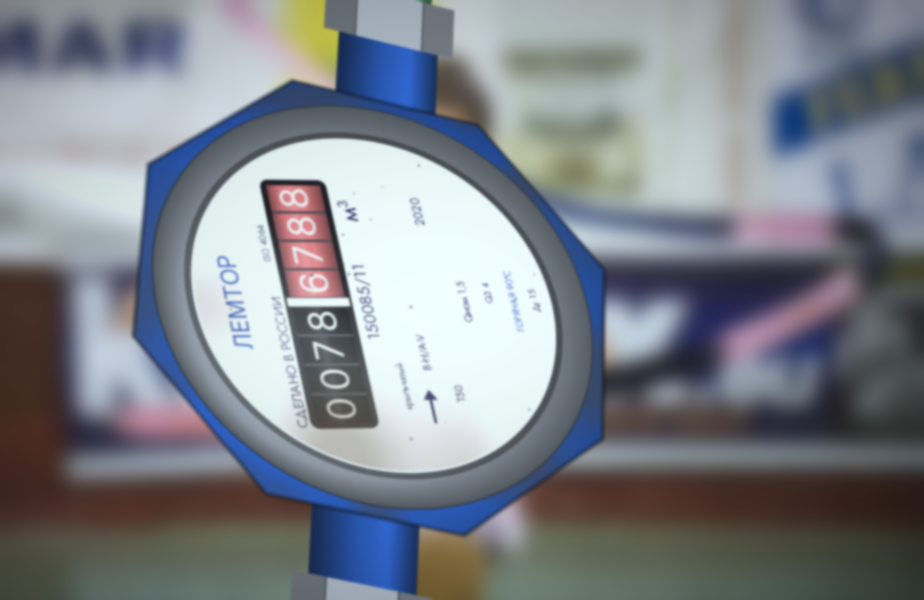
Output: 78.6788
